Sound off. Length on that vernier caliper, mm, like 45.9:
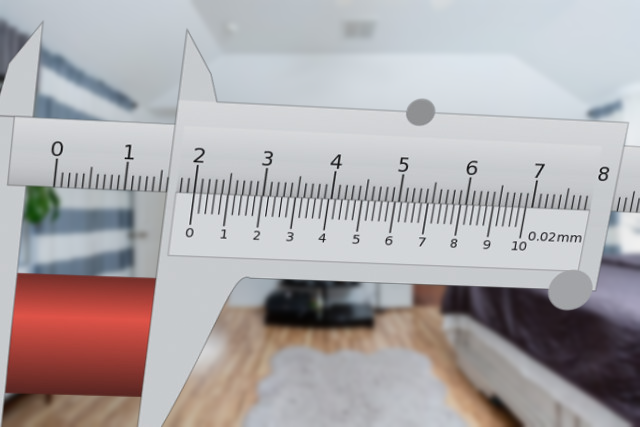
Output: 20.0
